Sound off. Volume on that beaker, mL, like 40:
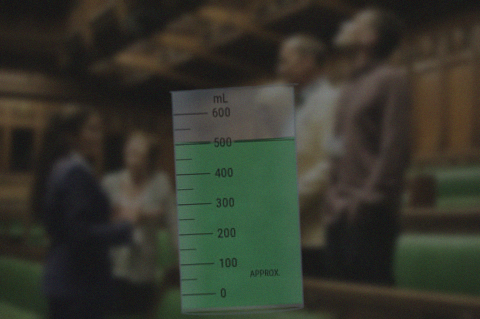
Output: 500
